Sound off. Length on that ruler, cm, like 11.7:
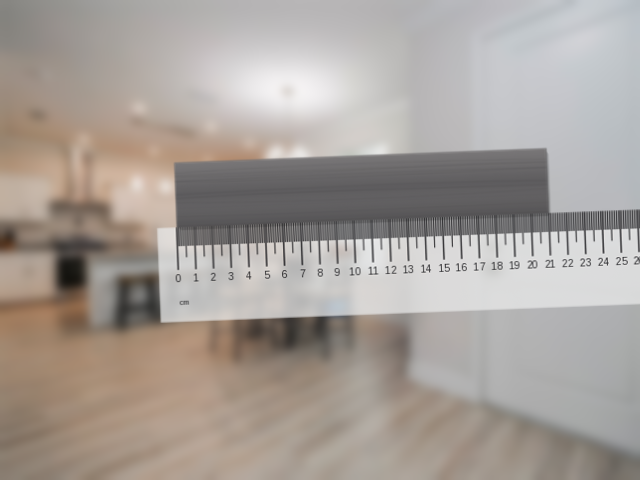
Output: 21
